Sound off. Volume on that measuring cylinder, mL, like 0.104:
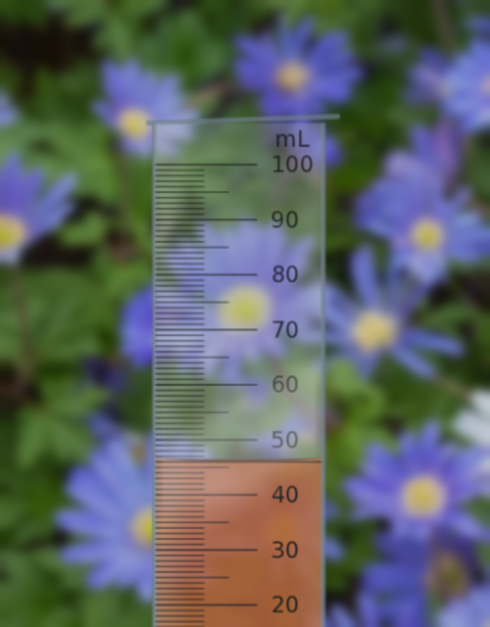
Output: 46
